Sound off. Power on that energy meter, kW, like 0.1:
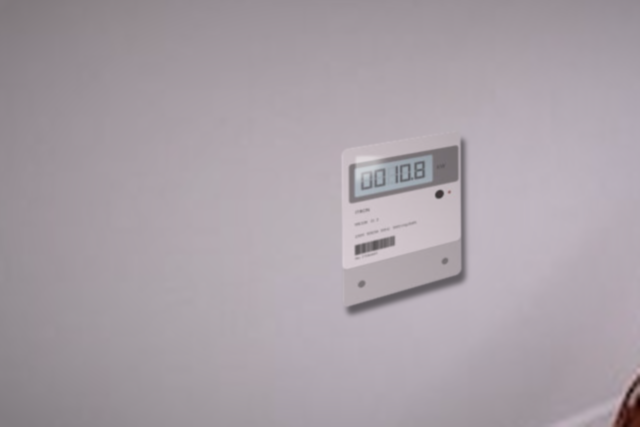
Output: 10.8
